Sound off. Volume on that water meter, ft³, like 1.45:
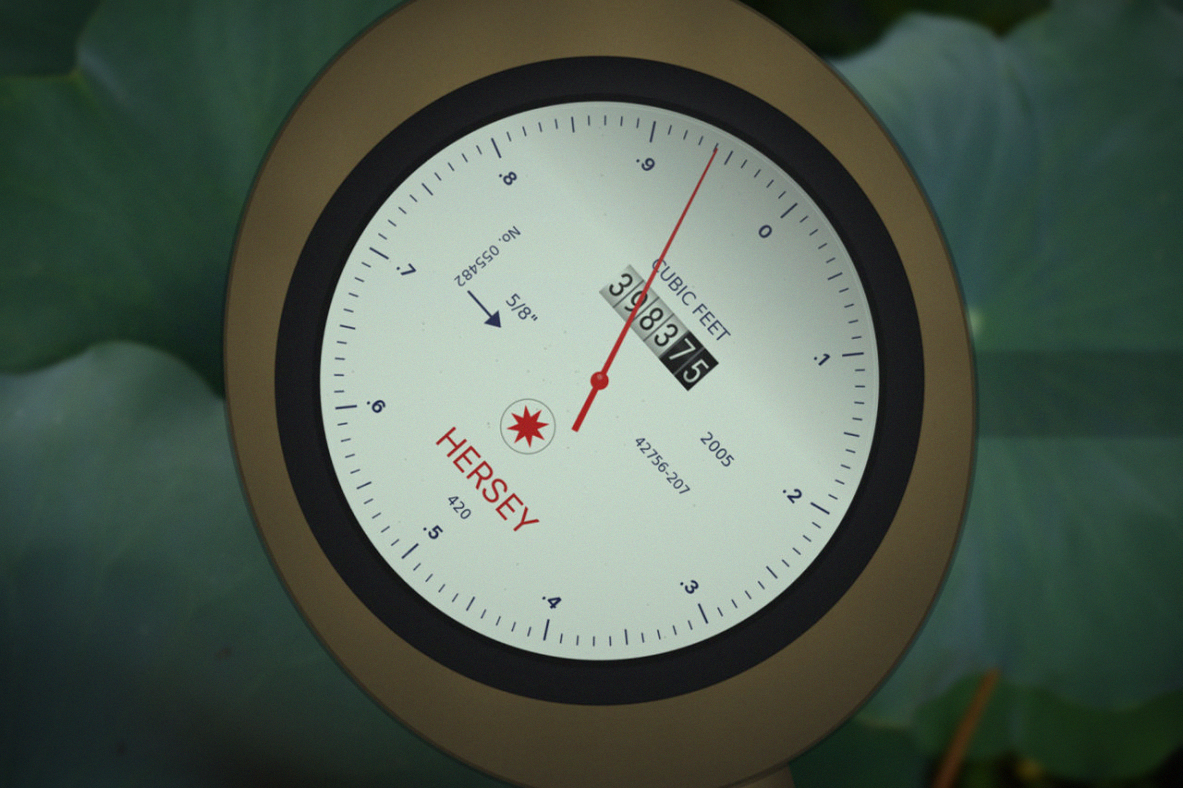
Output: 398374.94
